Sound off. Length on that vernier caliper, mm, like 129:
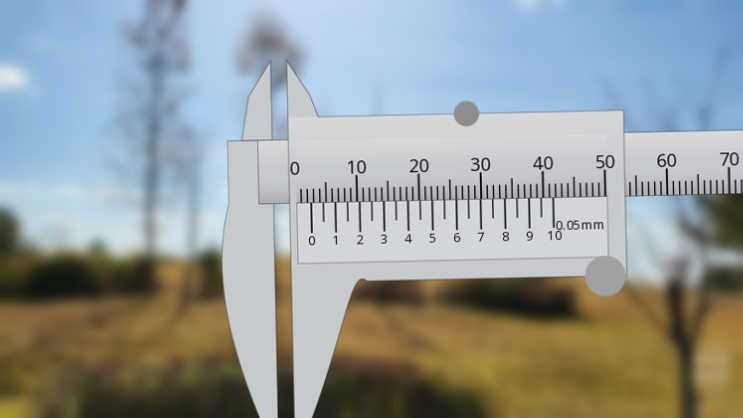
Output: 2.6
